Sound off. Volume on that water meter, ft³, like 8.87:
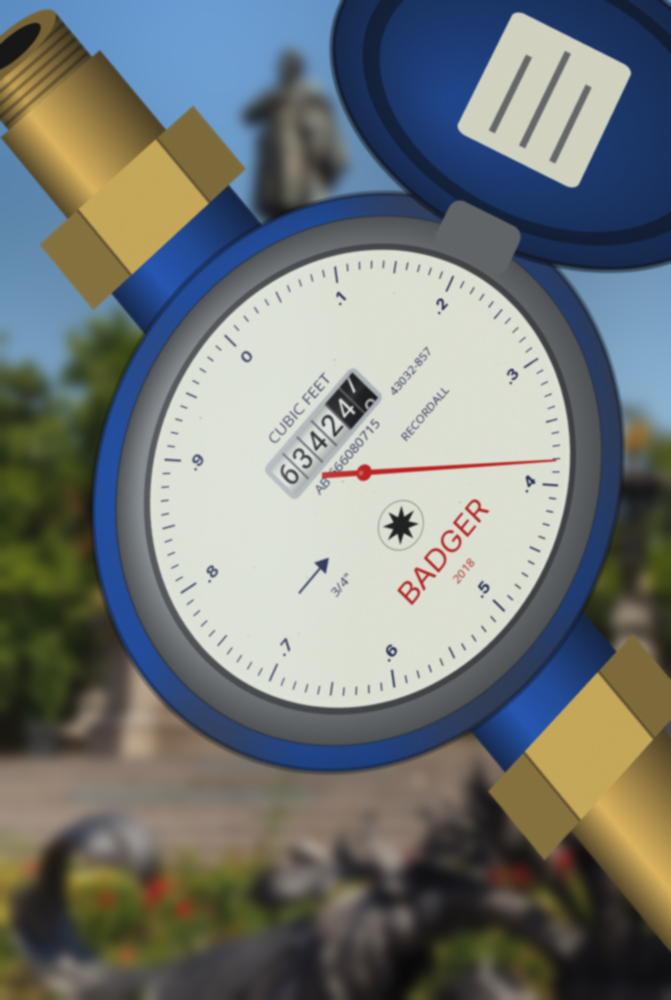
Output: 634247.38
